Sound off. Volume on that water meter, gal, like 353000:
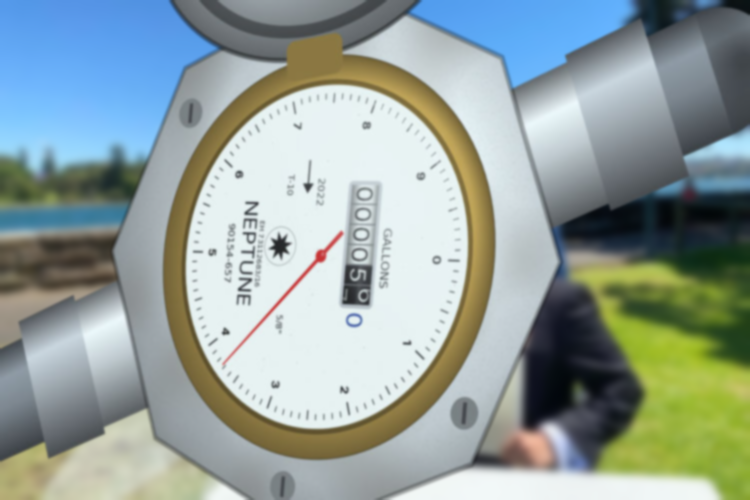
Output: 563.7
